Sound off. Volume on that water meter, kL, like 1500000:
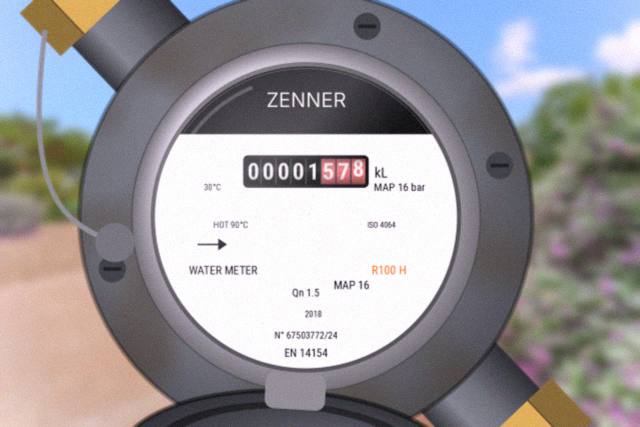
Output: 1.578
